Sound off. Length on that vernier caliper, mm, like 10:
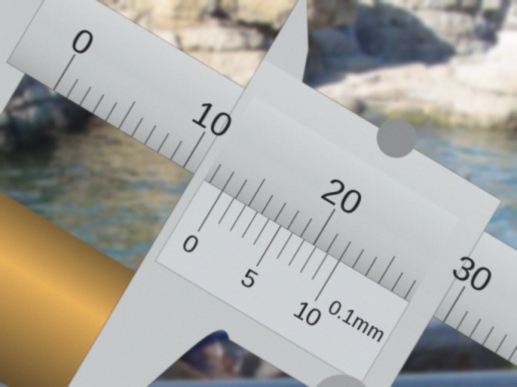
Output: 13.0
